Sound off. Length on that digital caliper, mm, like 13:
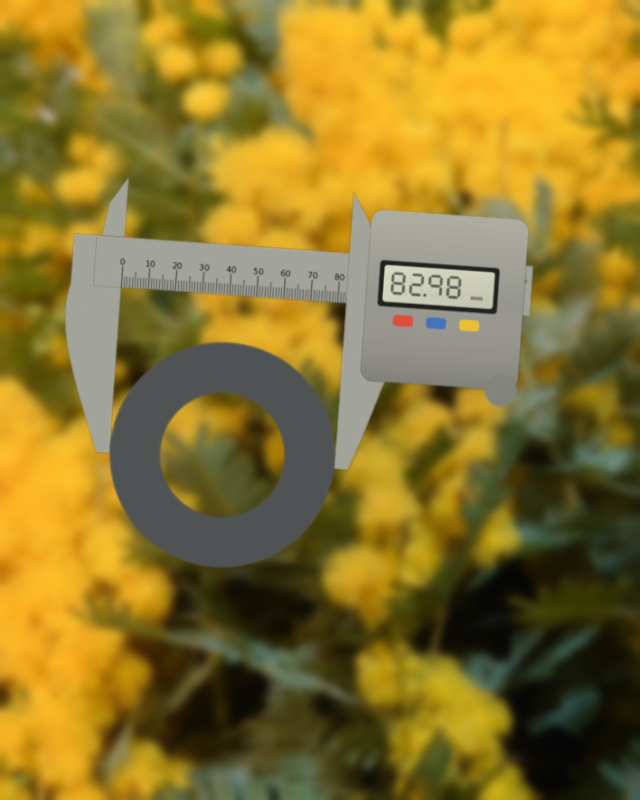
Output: 82.98
